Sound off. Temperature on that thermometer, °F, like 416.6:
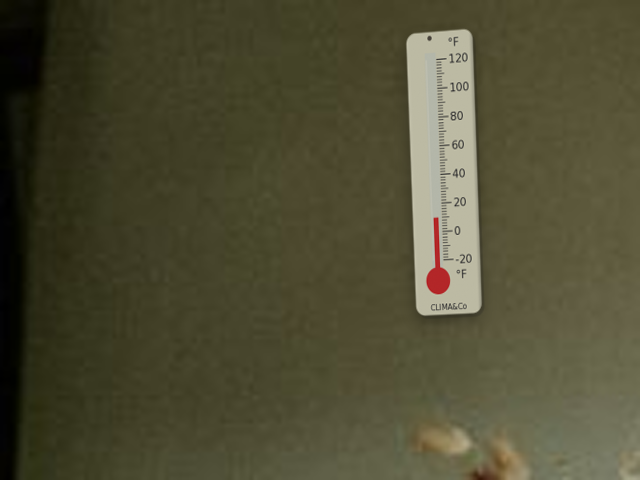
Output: 10
